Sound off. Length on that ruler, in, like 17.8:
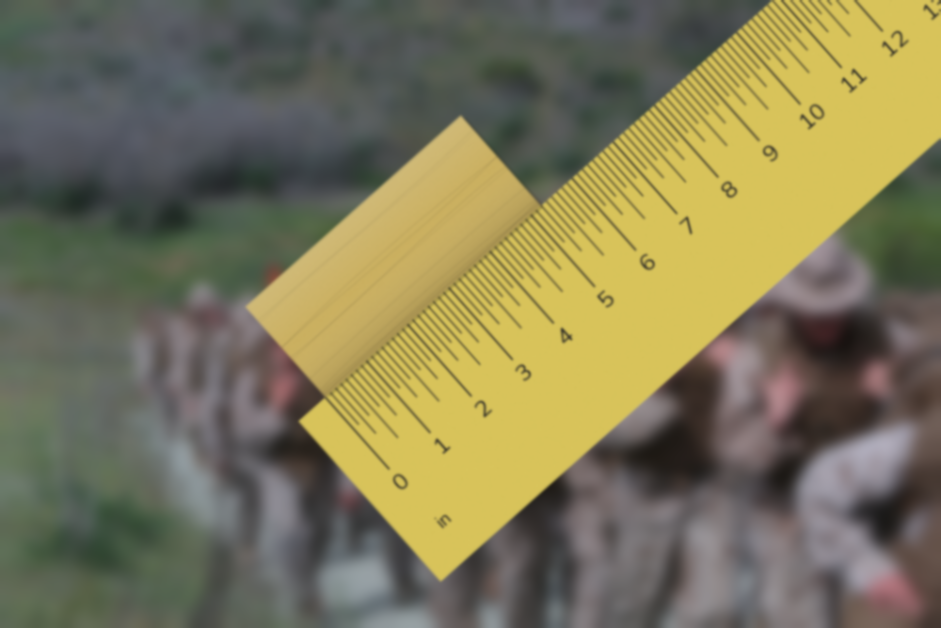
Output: 5.25
